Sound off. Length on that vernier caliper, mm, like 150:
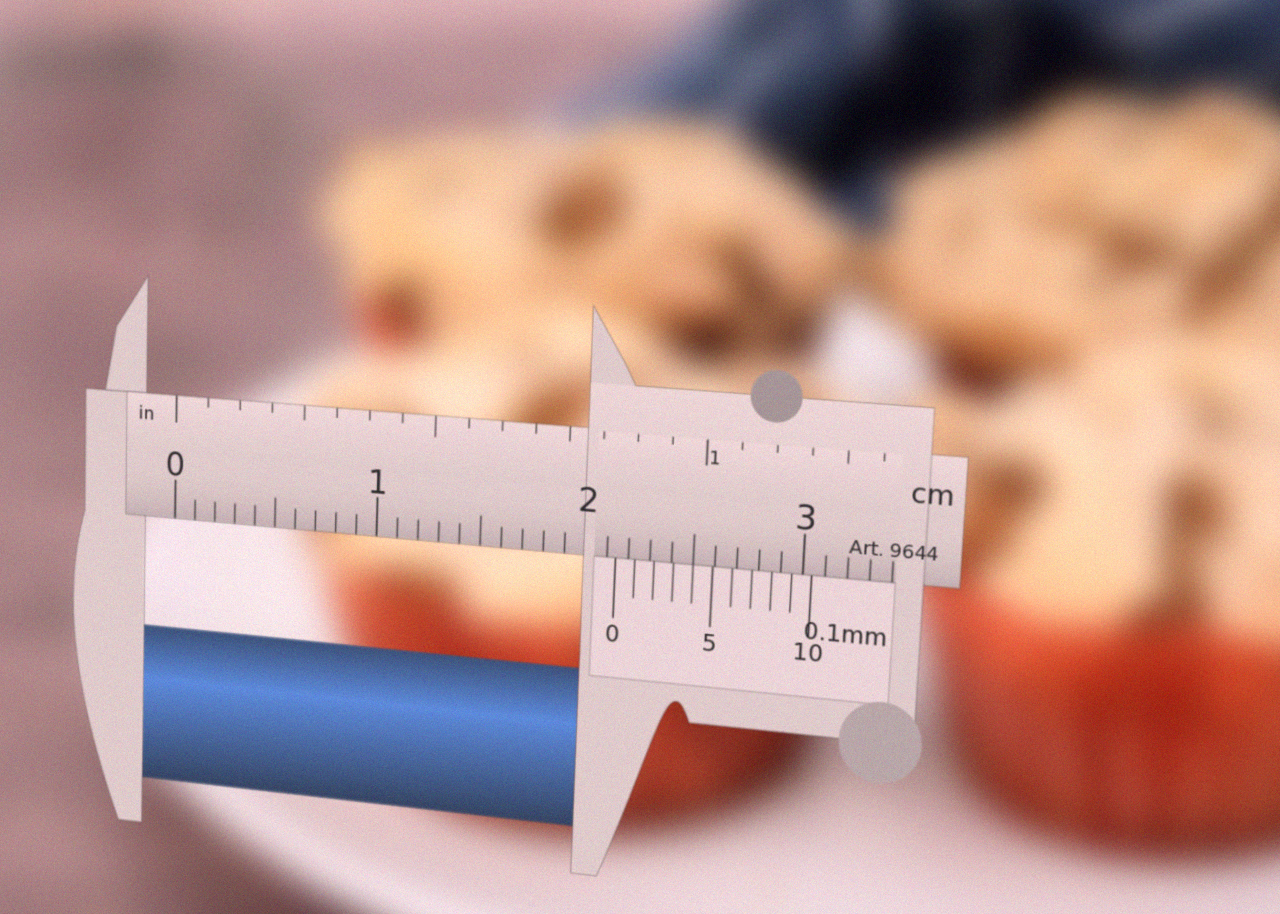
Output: 21.4
